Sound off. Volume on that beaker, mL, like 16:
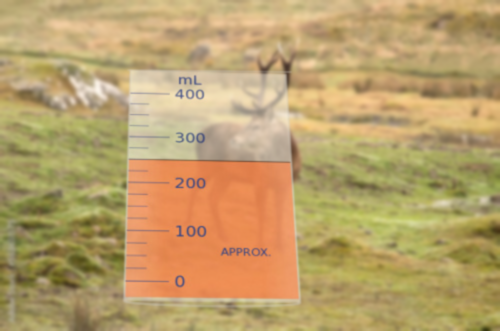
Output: 250
